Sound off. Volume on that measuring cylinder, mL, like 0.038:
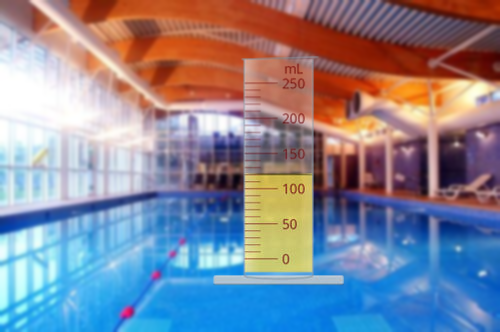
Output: 120
